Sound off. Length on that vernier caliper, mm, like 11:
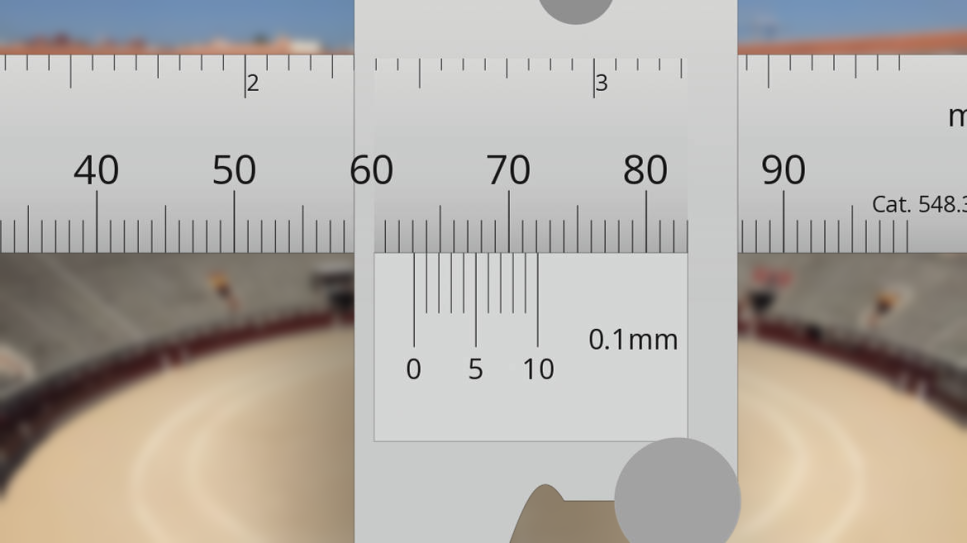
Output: 63.1
